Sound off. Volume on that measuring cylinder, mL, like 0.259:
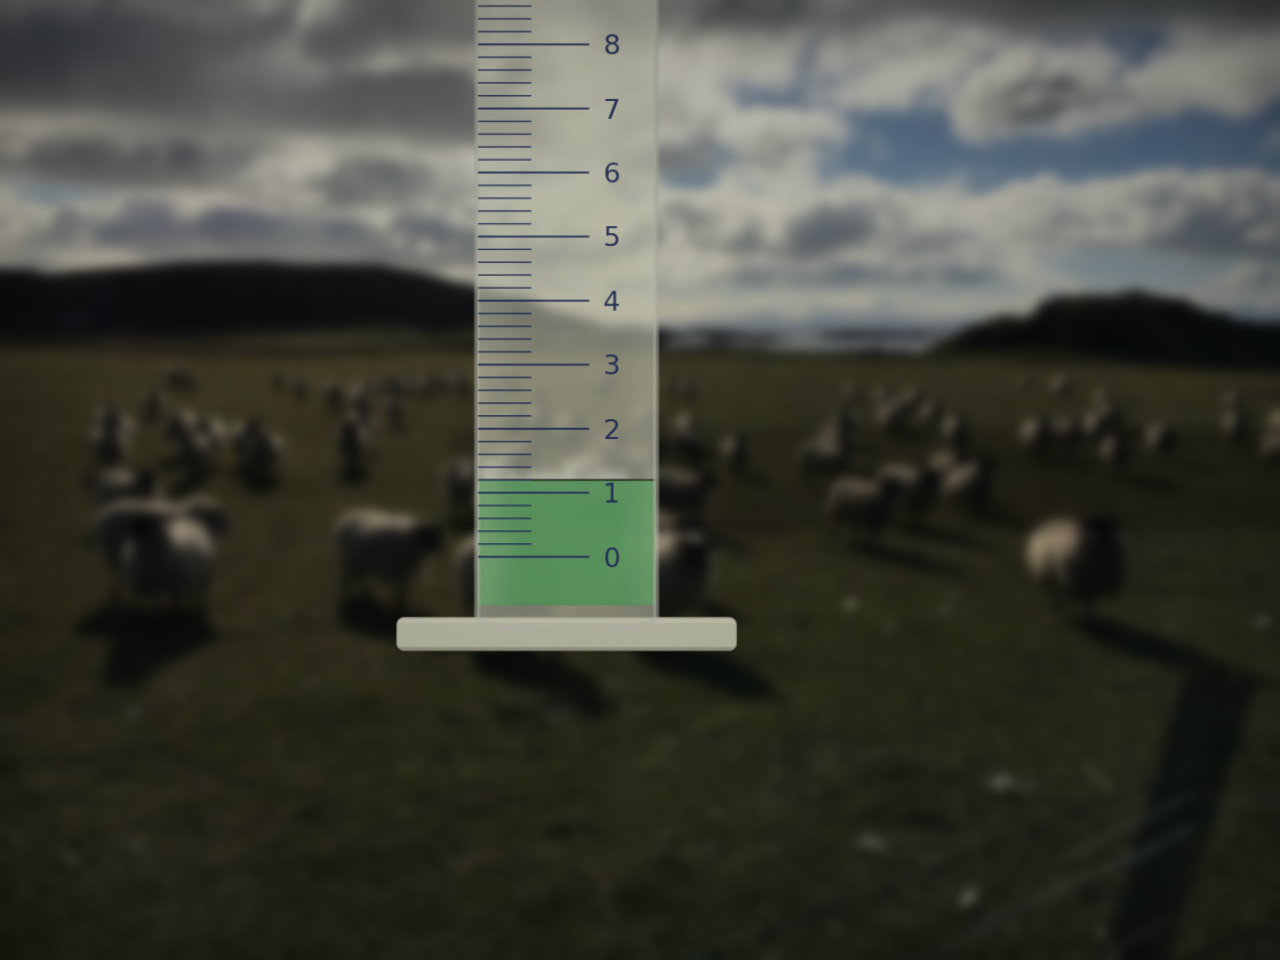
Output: 1.2
